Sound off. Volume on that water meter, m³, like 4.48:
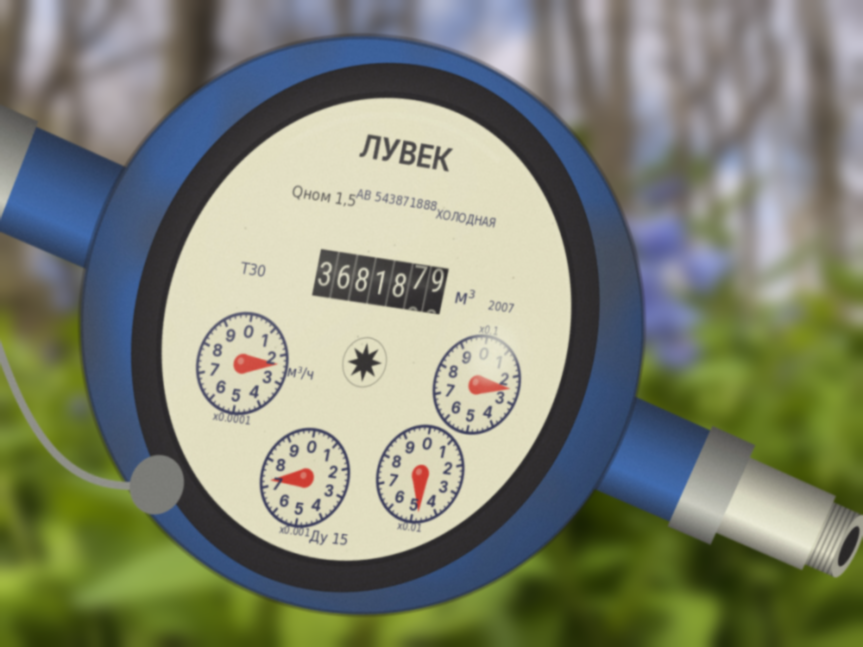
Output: 3681879.2472
